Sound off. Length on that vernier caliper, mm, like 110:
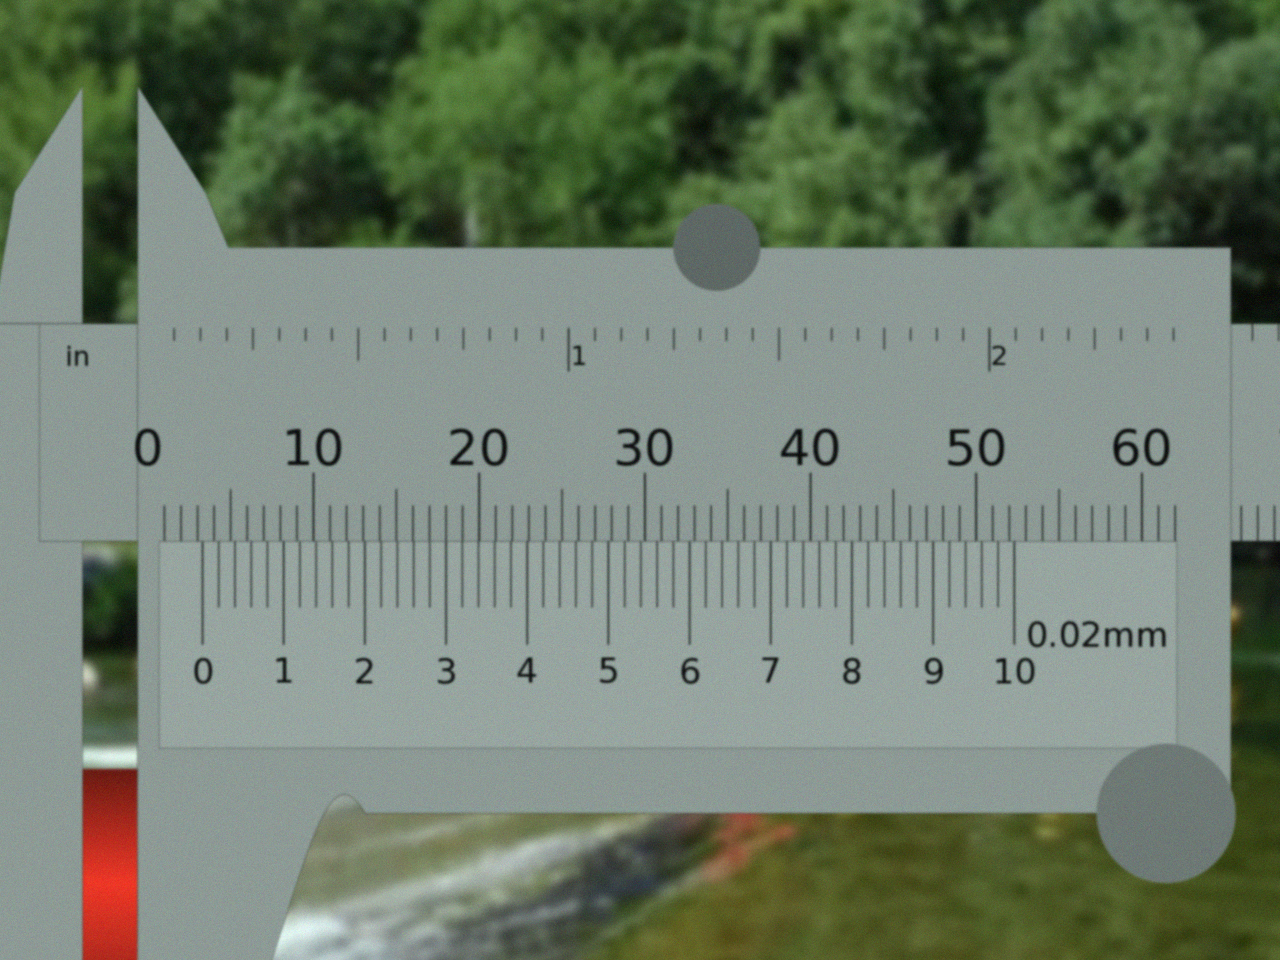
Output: 3.3
